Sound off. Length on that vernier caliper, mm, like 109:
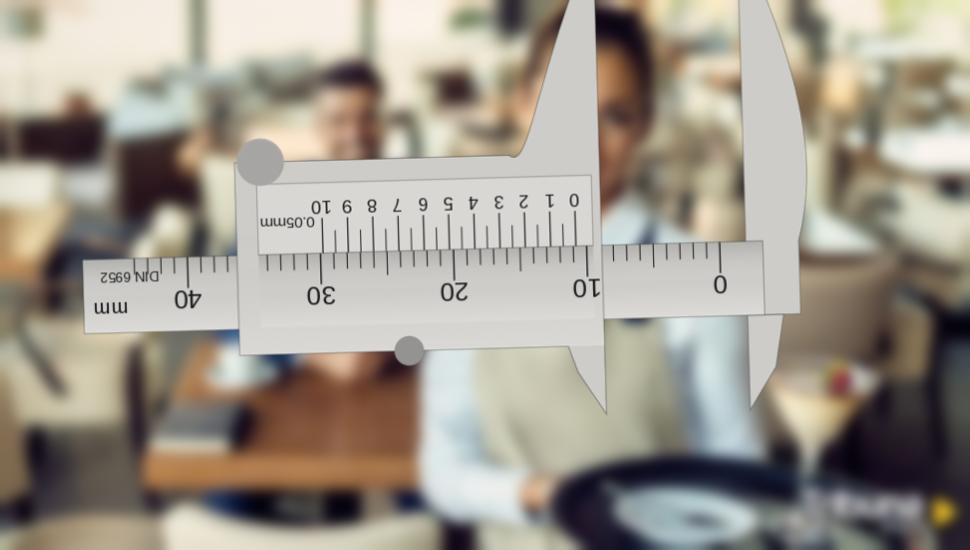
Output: 10.8
